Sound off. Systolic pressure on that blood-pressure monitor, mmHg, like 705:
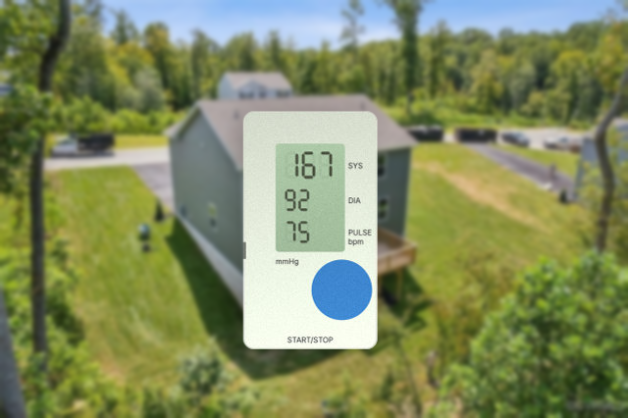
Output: 167
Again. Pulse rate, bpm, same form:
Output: 75
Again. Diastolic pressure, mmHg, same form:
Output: 92
